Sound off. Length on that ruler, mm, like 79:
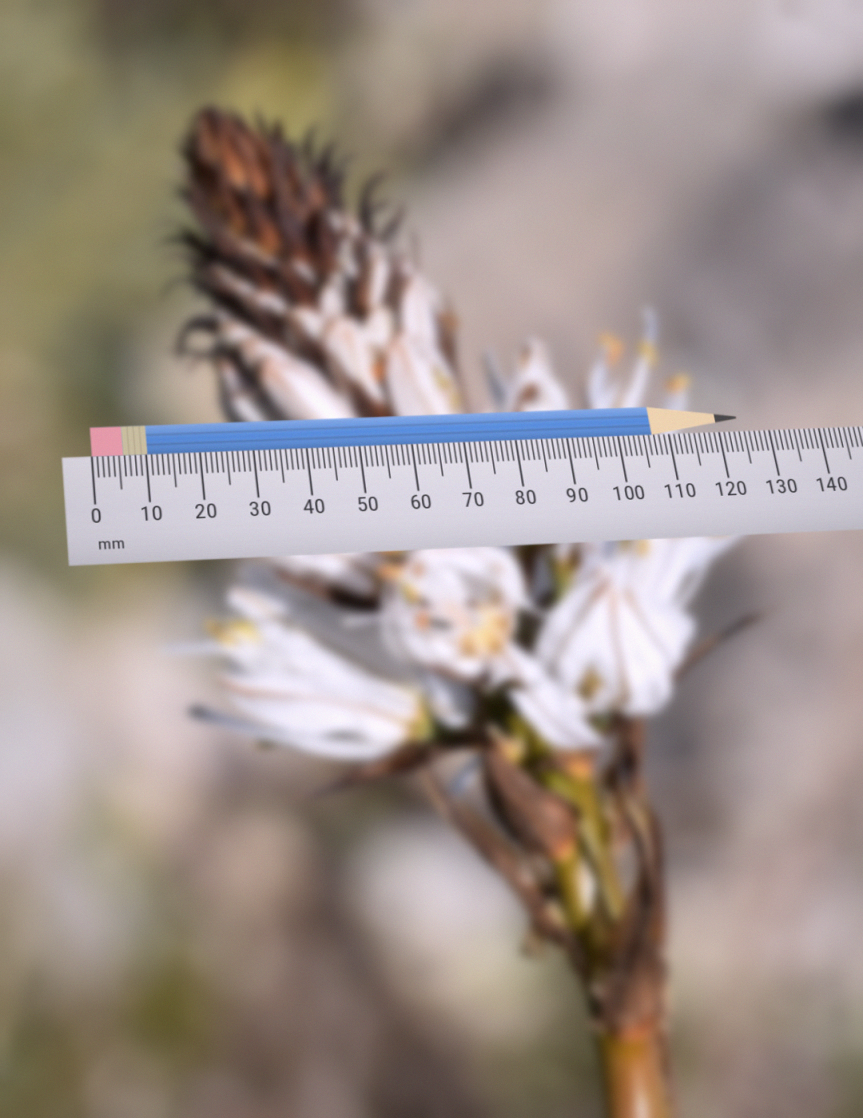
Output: 124
